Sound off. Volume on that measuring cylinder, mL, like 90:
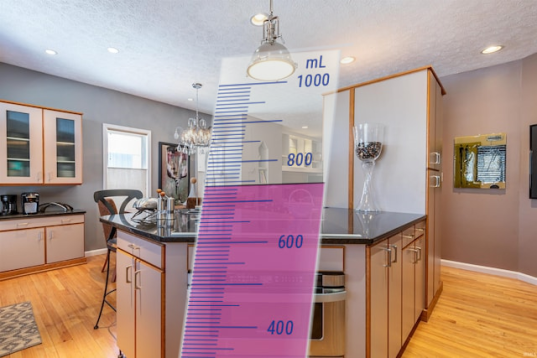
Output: 740
